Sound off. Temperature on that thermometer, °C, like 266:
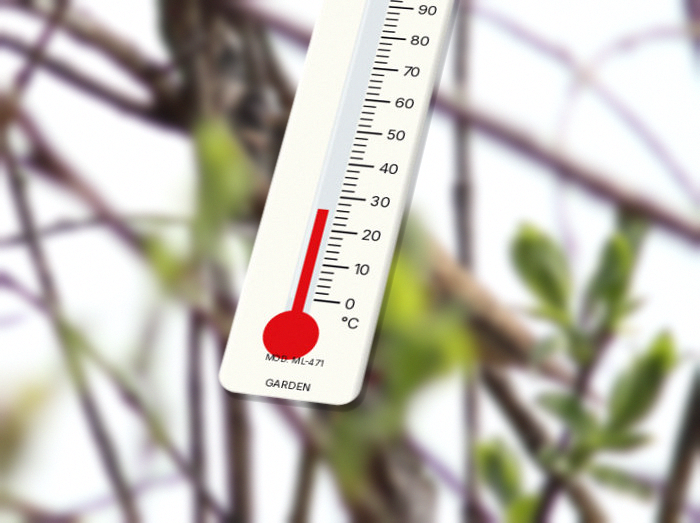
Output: 26
